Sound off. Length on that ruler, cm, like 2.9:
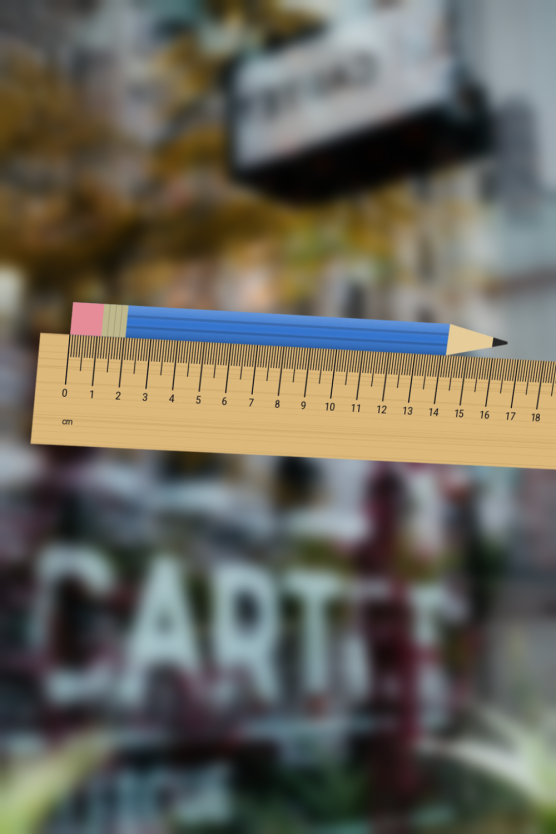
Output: 16.5
